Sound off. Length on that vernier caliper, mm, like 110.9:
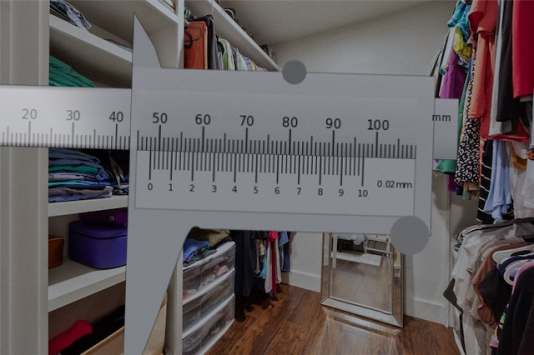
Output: 48.0
